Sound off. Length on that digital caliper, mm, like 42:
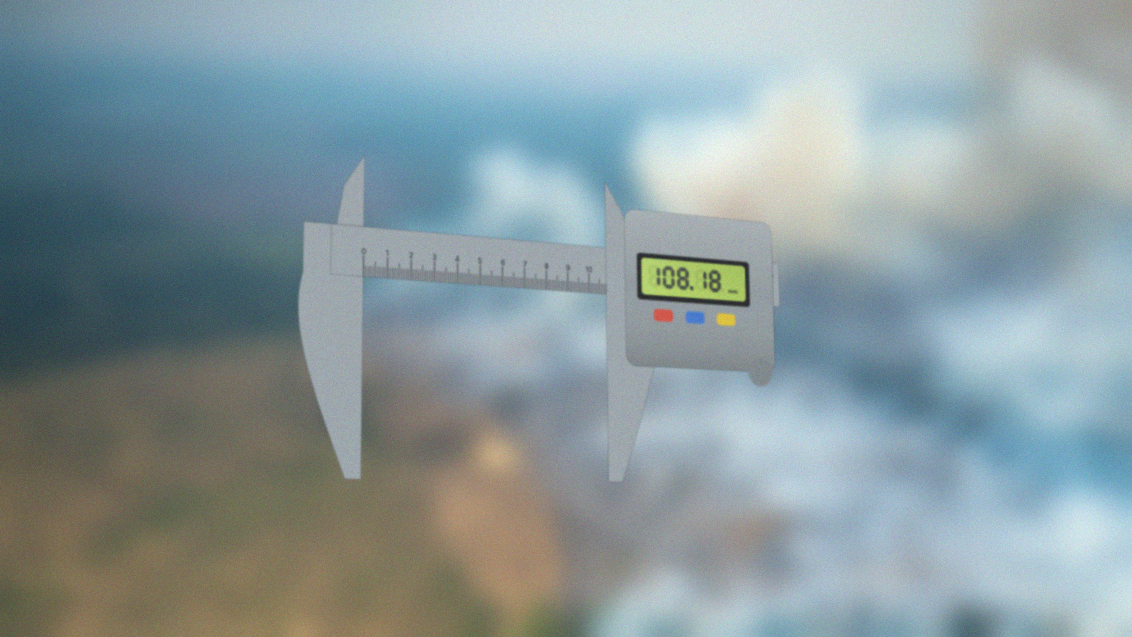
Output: 108.18
